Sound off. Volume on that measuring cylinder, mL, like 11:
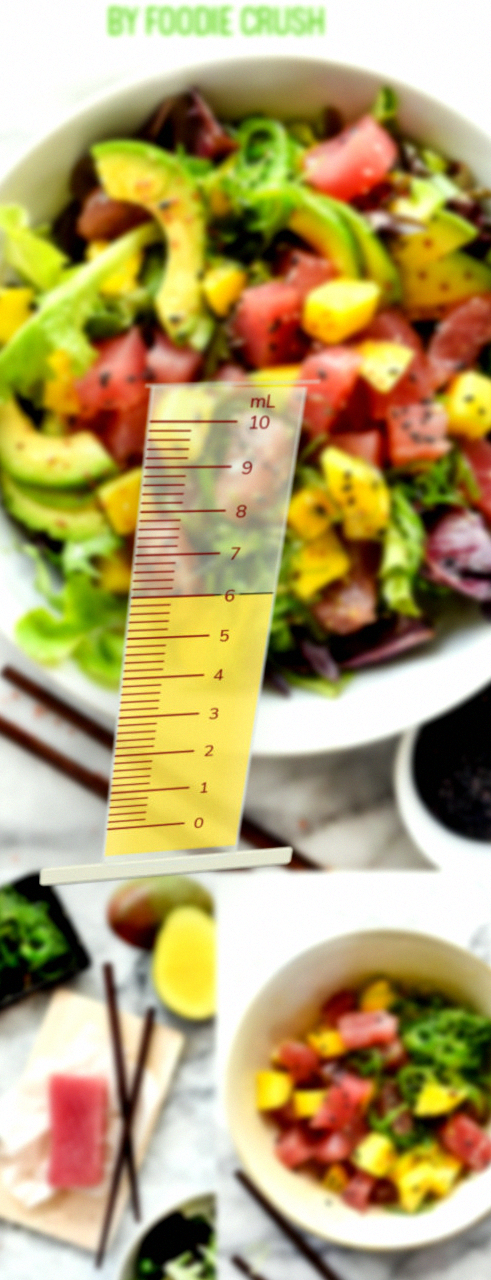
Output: 6
